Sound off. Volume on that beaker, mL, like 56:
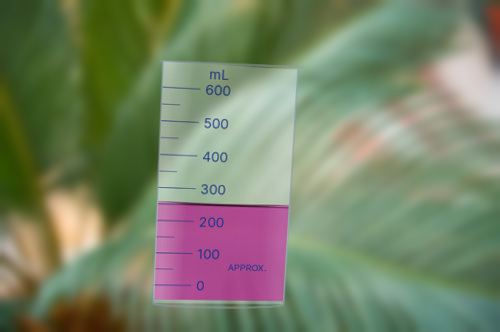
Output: 250
